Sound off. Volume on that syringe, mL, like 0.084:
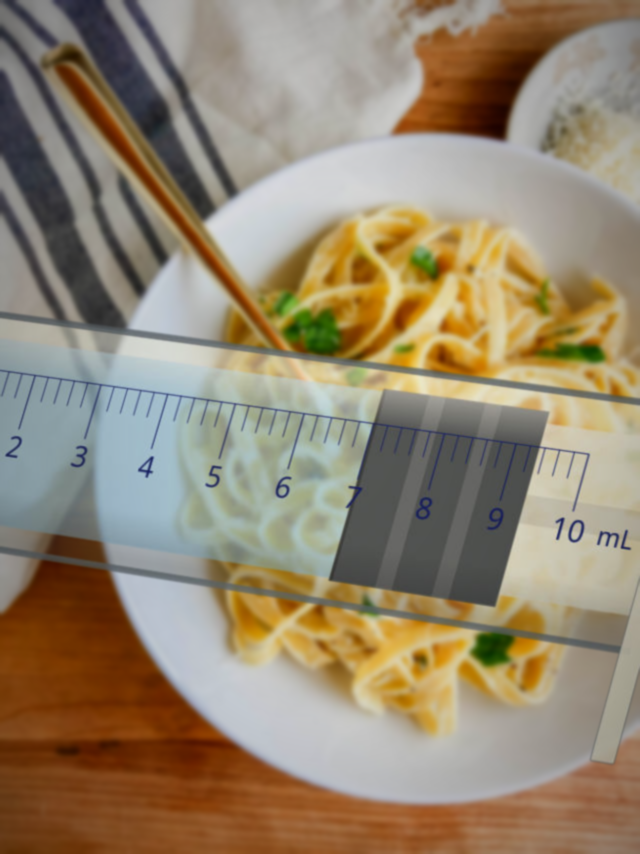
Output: 7
